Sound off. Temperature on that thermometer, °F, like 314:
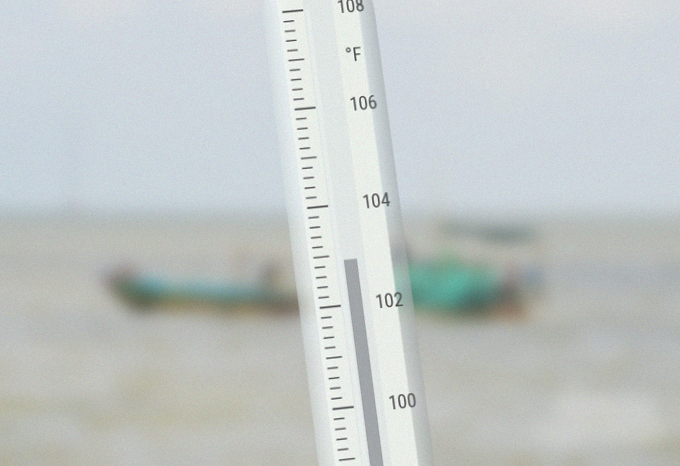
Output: 102.9
